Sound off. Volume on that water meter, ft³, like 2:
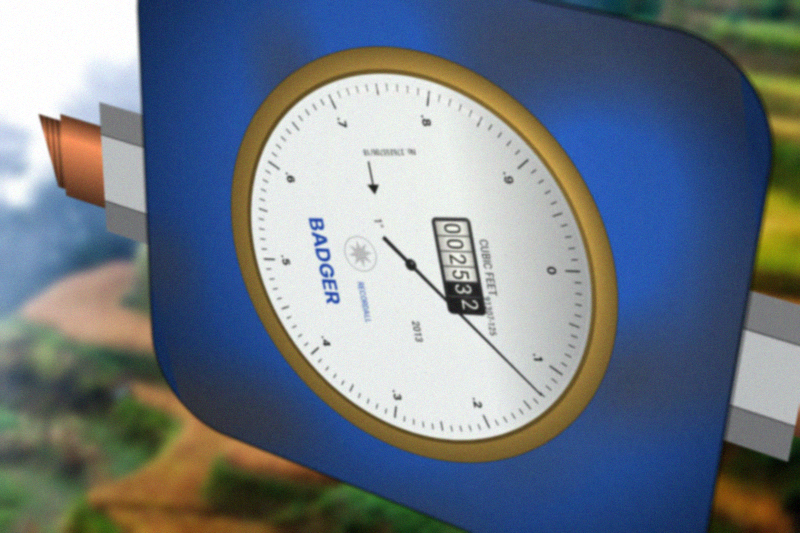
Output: 2532.13
